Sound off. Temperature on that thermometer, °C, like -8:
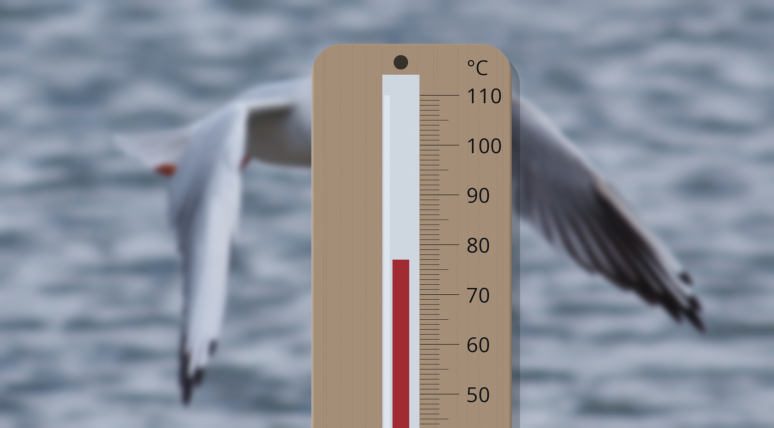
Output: 77
